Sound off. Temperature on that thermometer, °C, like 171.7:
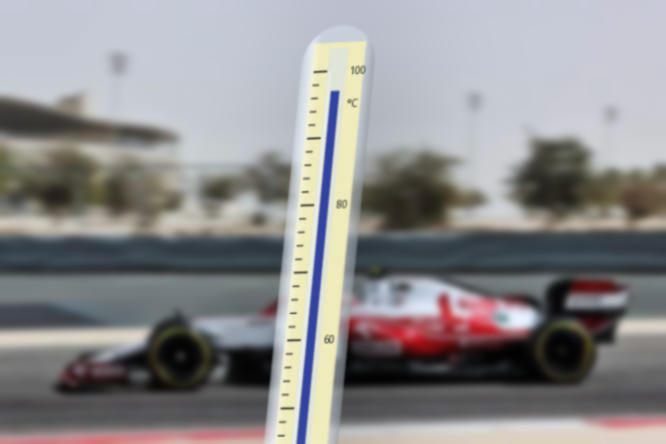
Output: 97
